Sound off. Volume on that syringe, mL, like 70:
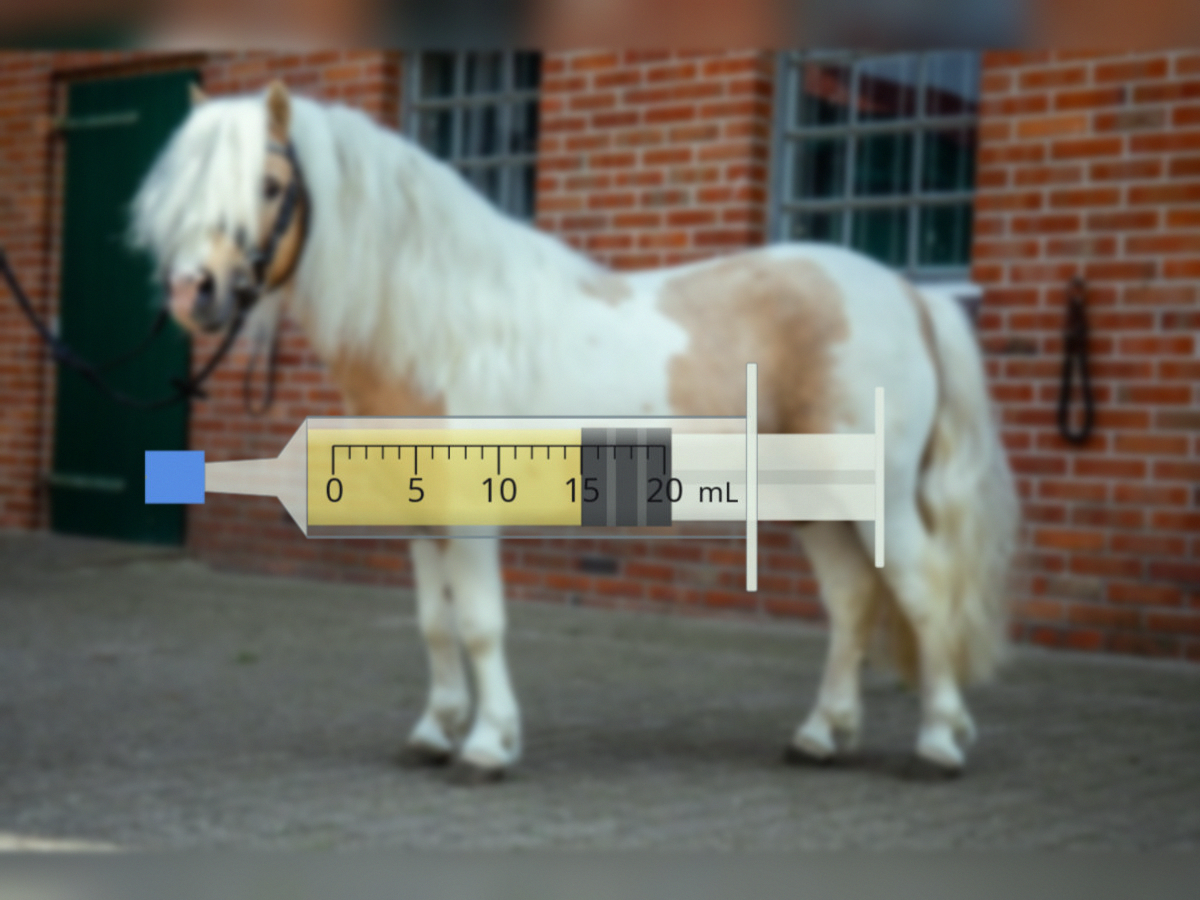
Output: 15
